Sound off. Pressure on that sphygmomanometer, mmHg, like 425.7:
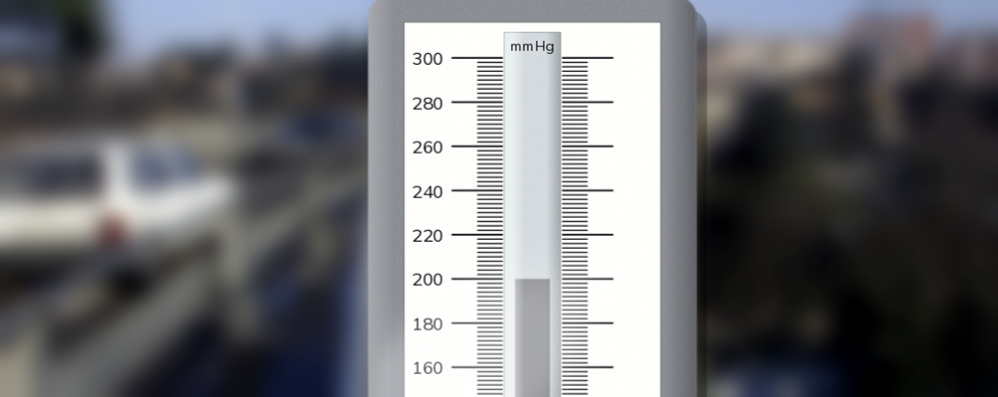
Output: 200
